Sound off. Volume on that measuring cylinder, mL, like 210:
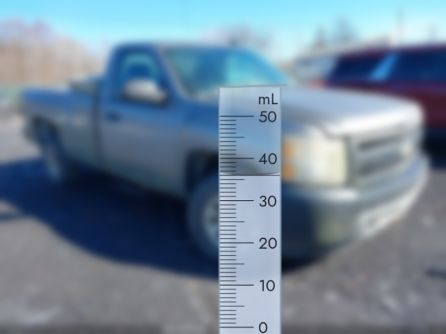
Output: 36
